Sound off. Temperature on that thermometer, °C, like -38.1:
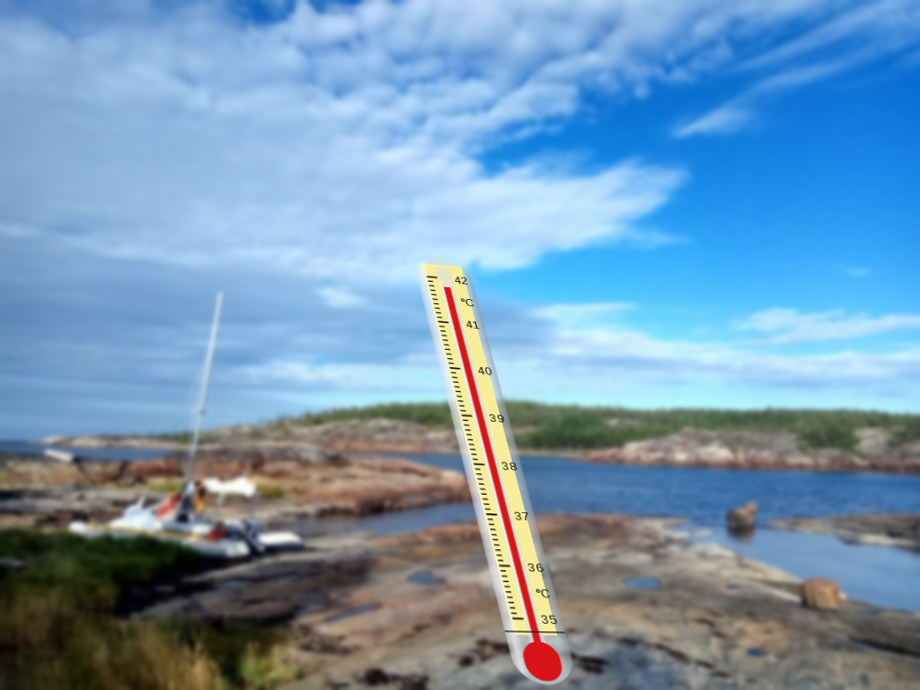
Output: 41.8
